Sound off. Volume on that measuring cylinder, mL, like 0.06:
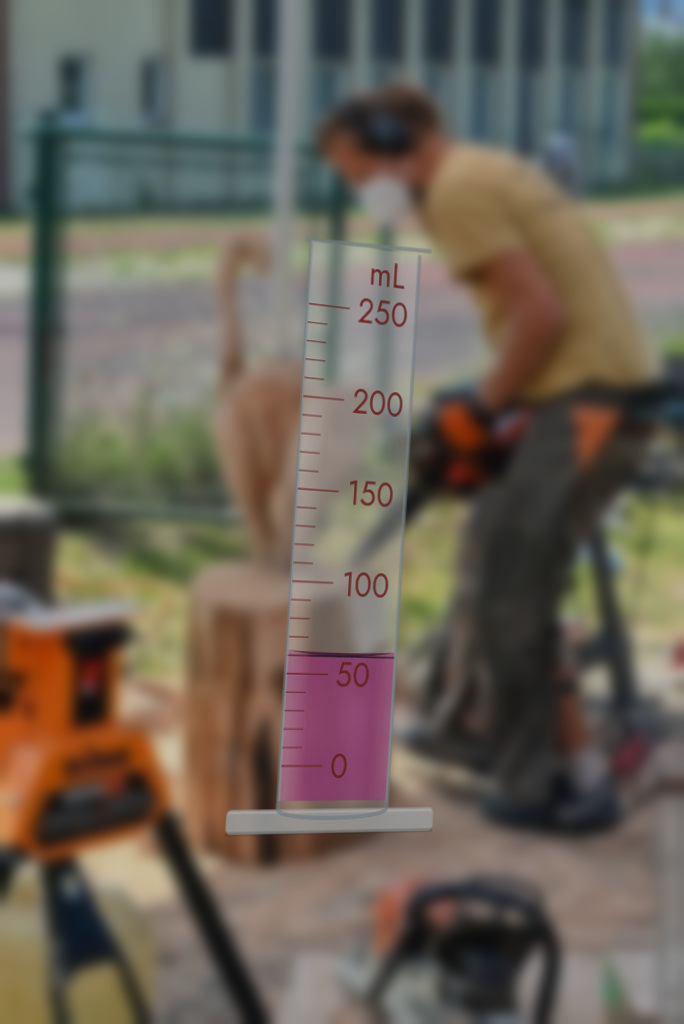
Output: 60
